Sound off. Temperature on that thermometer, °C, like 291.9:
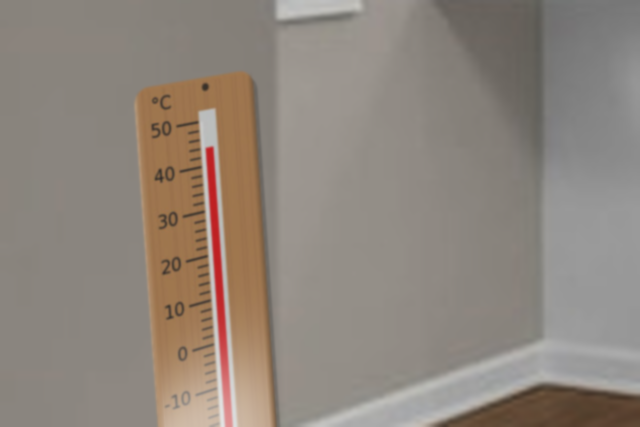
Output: 44
